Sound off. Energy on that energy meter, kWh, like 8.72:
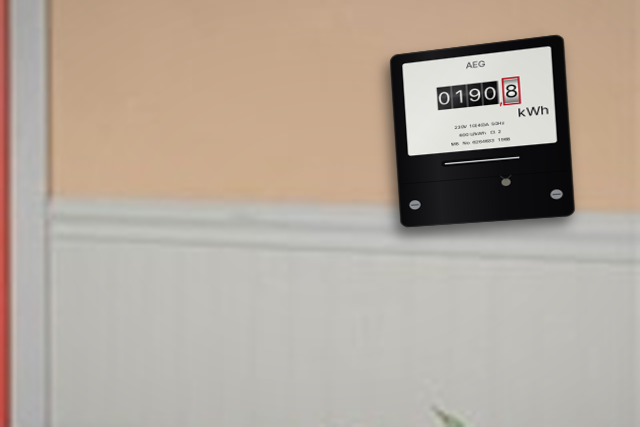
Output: 190.8
